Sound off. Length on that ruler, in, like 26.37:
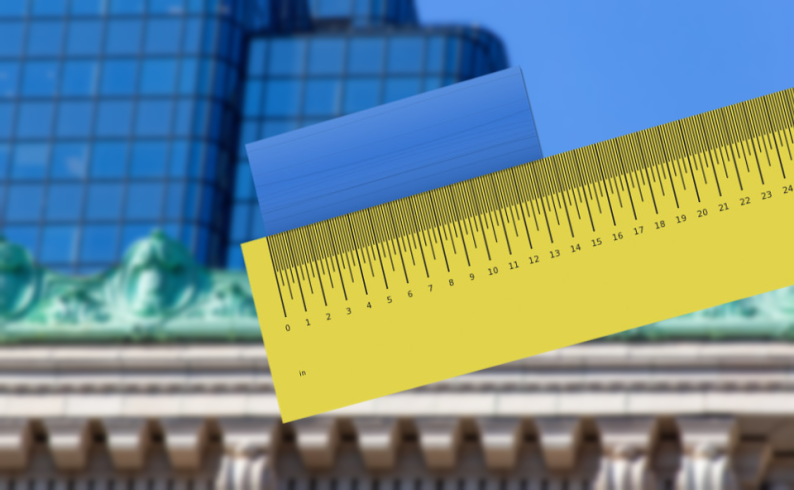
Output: 13.5
